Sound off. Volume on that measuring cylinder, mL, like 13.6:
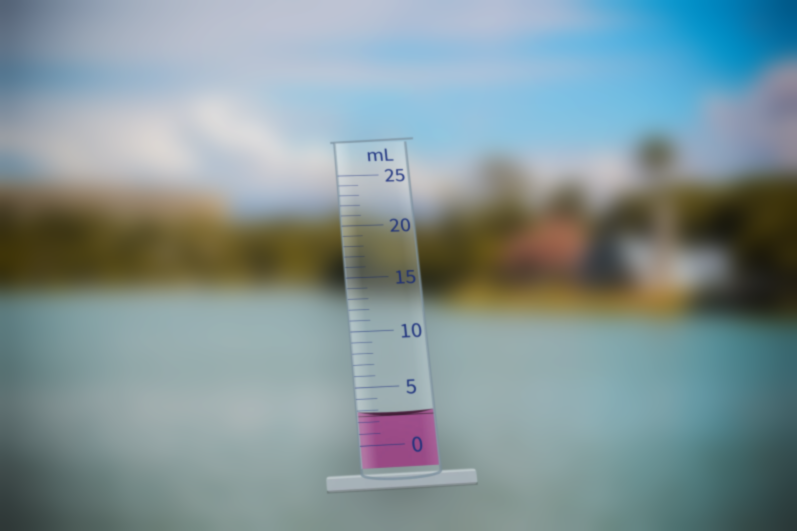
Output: 2.5
